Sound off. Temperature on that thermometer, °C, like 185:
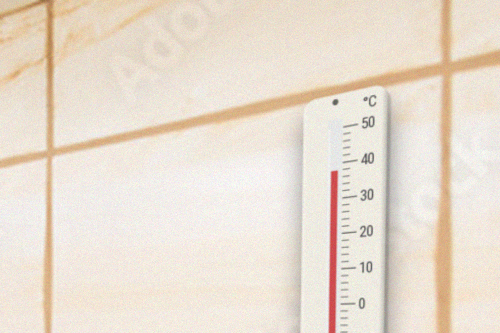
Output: 38
